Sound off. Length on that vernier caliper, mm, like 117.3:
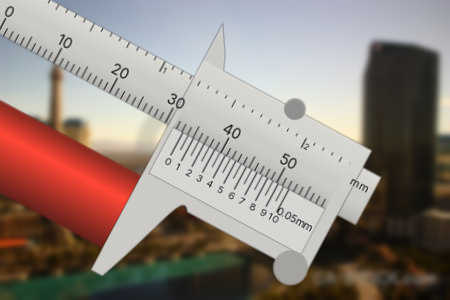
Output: 33.2
